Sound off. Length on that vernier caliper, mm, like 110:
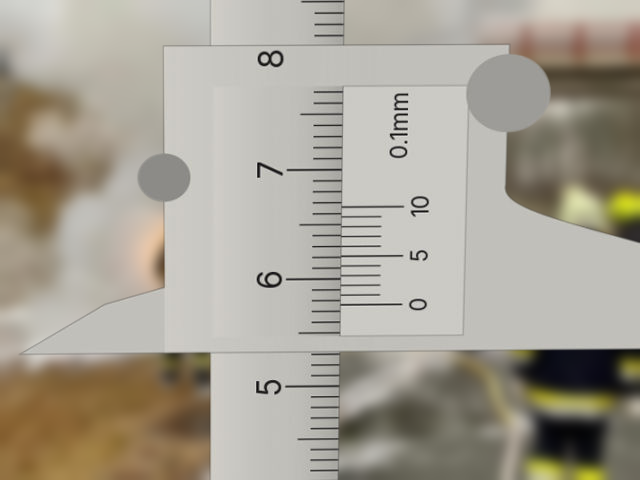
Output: 57.6
